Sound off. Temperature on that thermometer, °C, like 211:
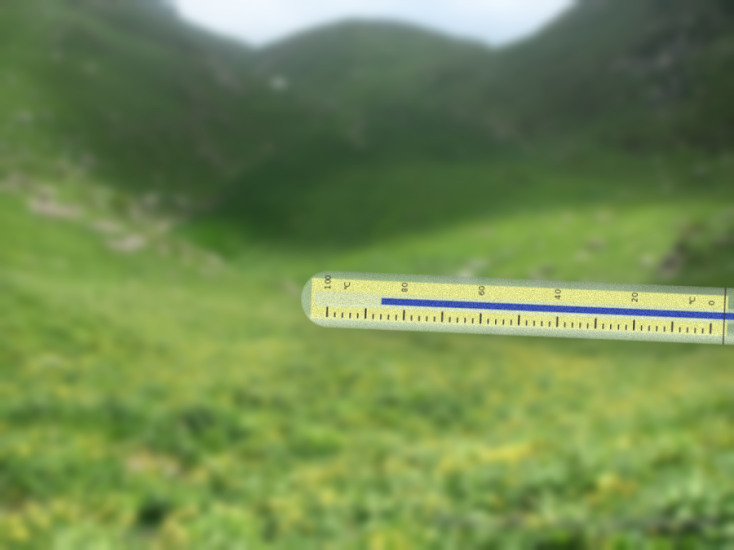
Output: 86
